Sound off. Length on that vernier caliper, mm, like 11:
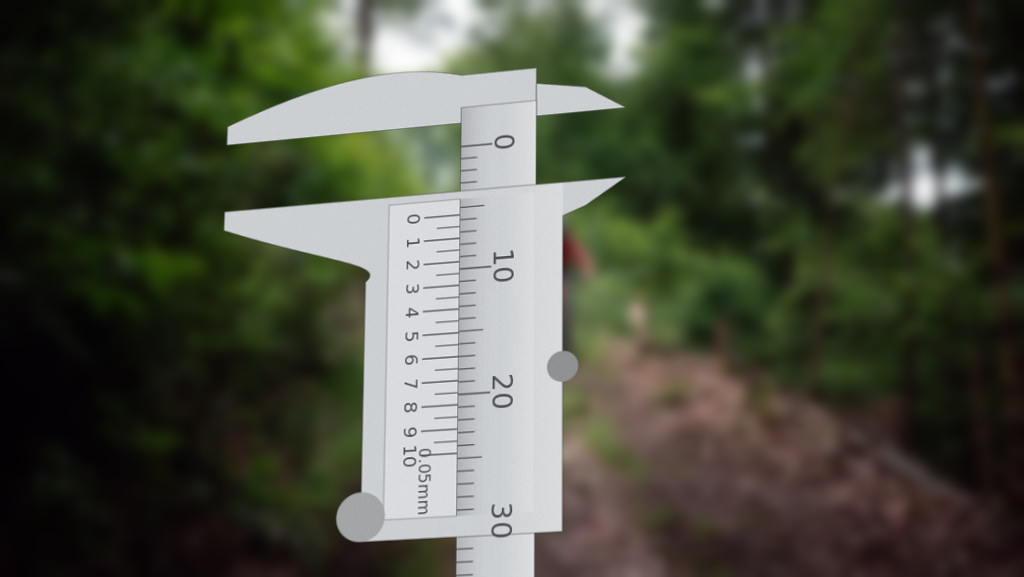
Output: 5.6
